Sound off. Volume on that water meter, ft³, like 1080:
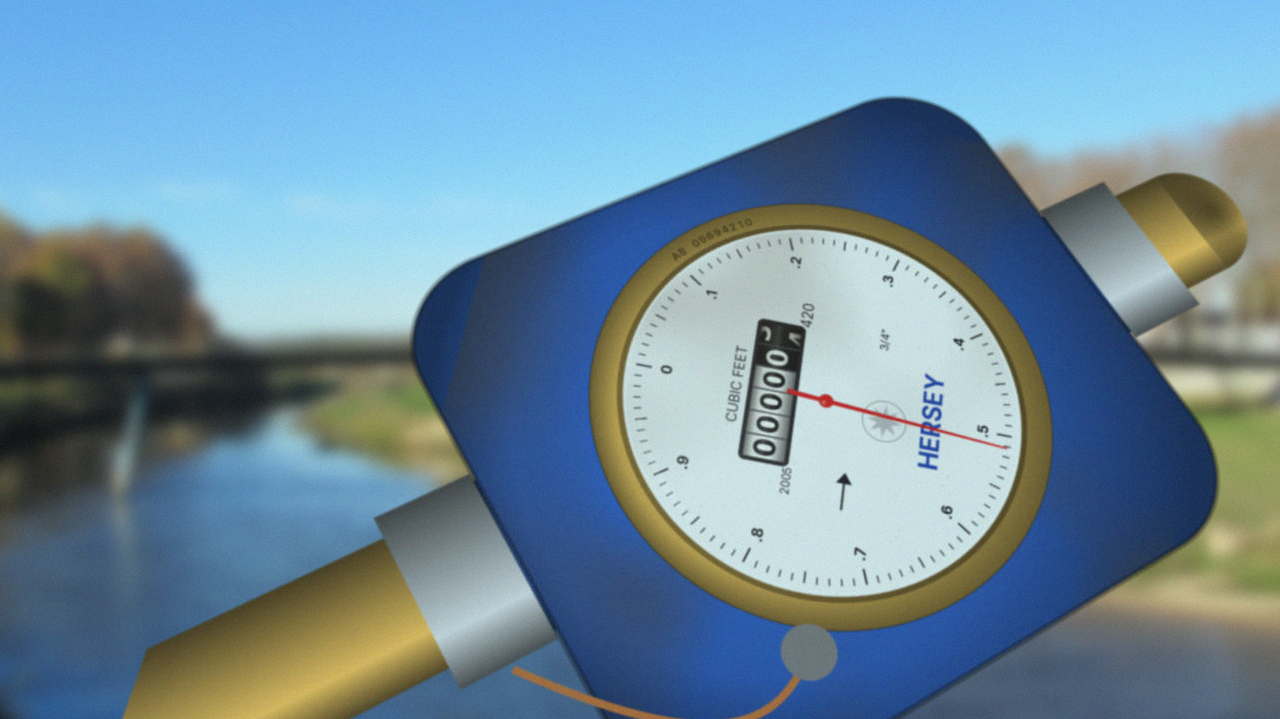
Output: 3.51
